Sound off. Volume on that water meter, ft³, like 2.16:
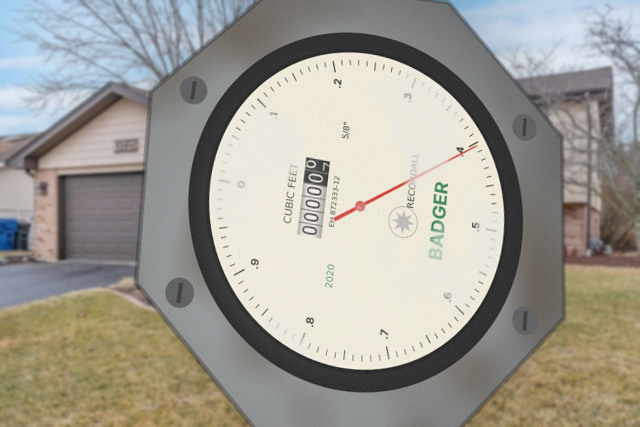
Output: 6.40
